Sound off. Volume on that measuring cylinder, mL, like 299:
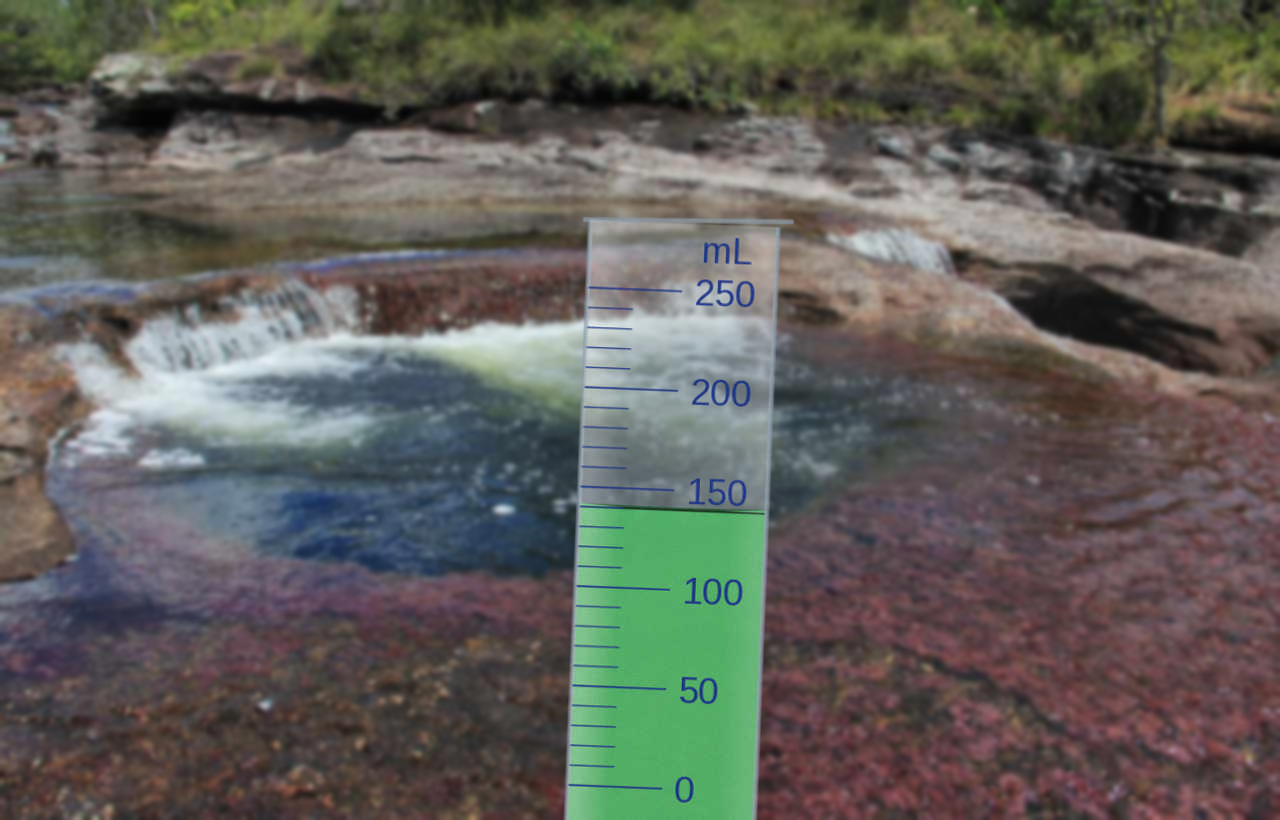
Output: 140
